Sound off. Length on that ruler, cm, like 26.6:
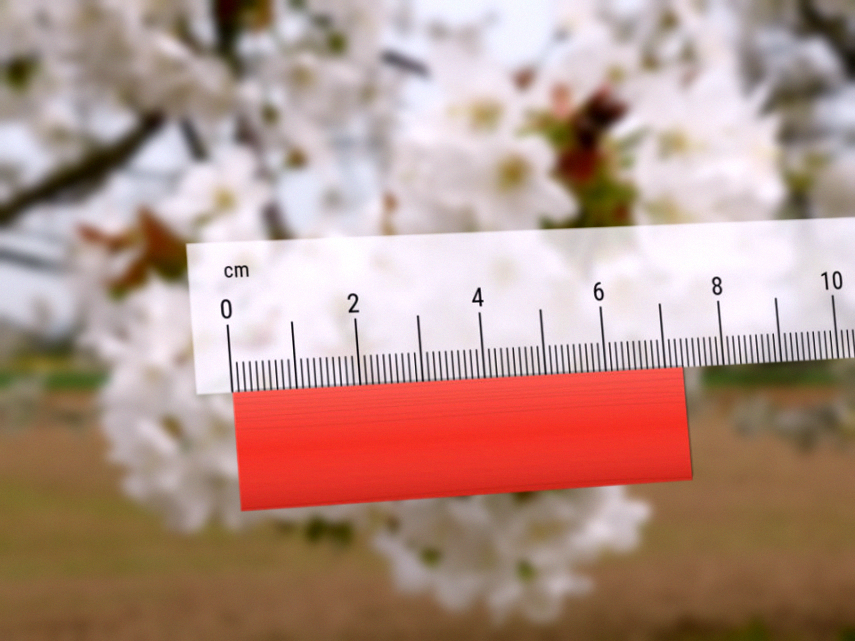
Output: 7.3
